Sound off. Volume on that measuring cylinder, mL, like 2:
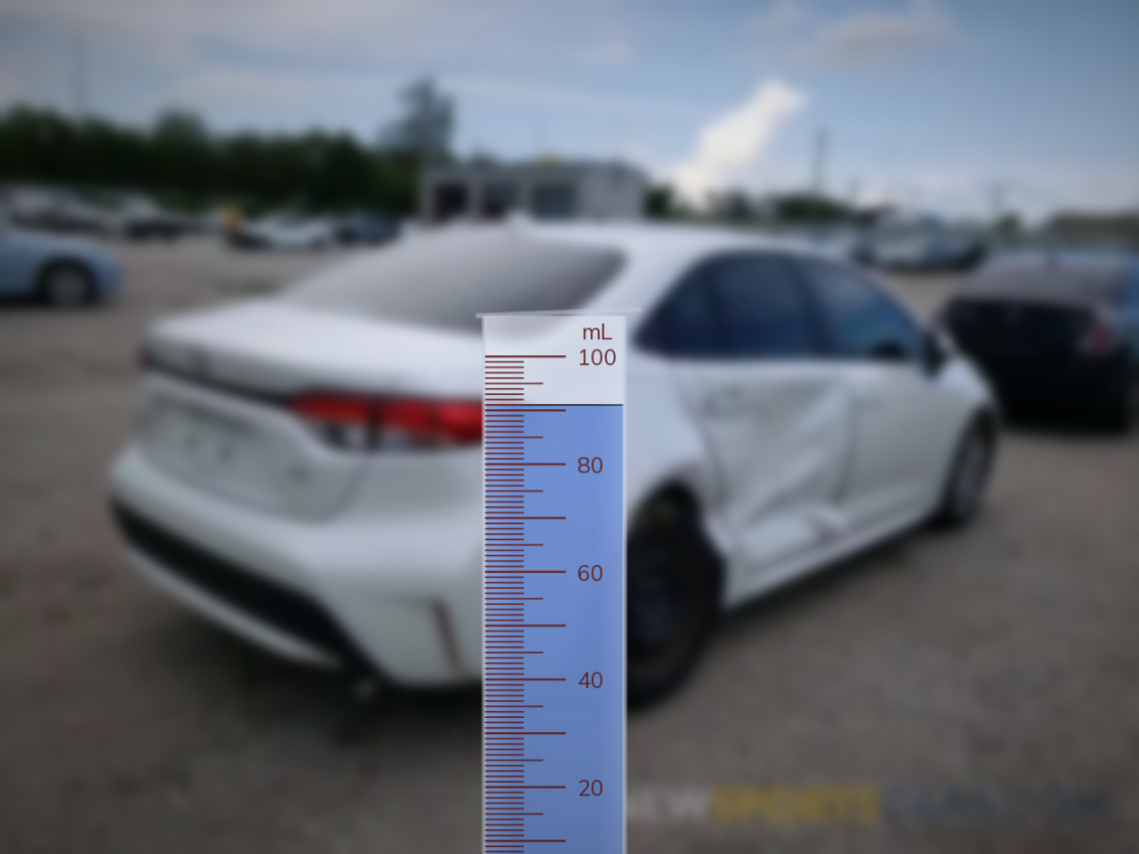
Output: 91
